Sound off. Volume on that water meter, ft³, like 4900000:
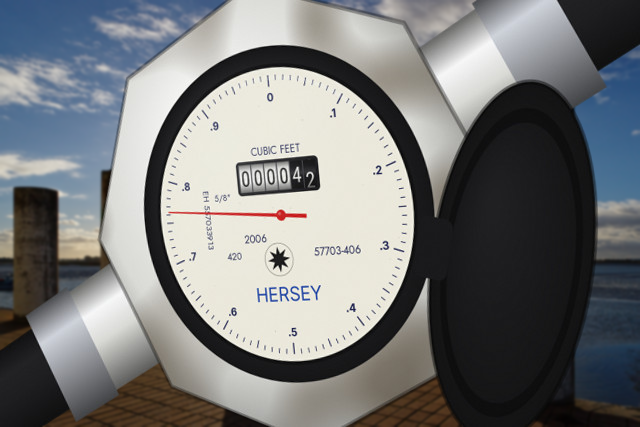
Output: 41.76
